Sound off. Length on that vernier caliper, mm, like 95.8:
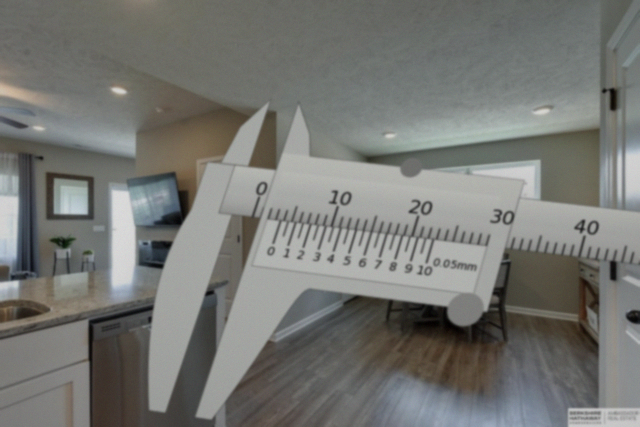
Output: 3.6
